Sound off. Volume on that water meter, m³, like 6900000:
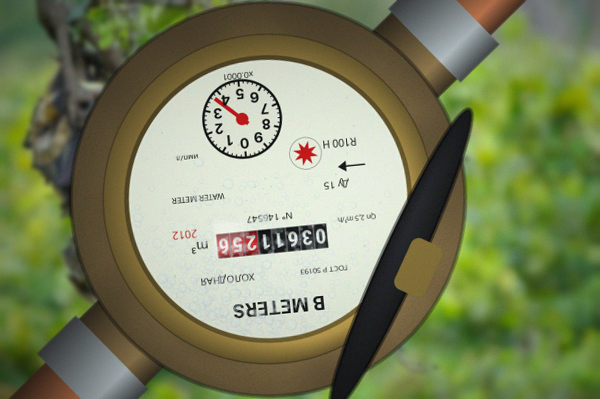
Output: 3611.2563
